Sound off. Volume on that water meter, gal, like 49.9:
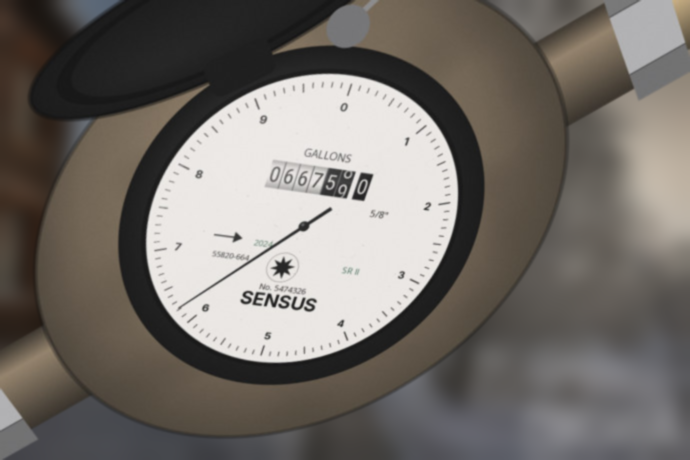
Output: 667586.2
